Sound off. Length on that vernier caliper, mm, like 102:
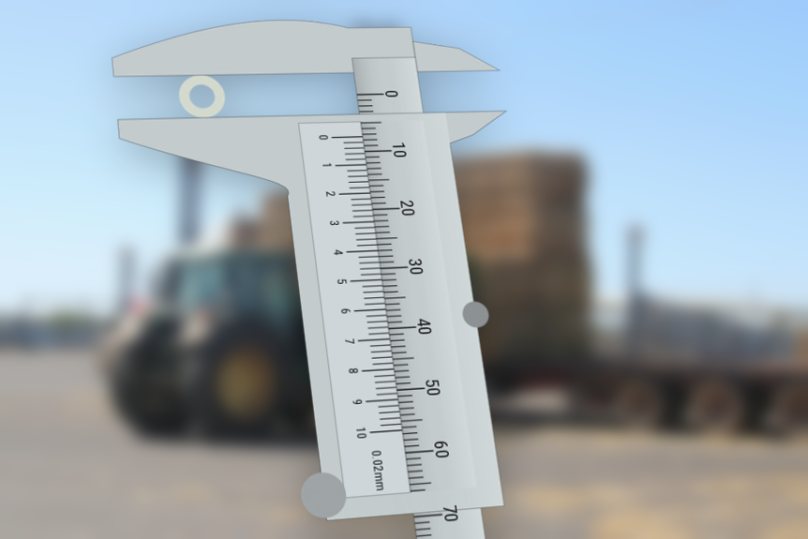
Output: 7.4
